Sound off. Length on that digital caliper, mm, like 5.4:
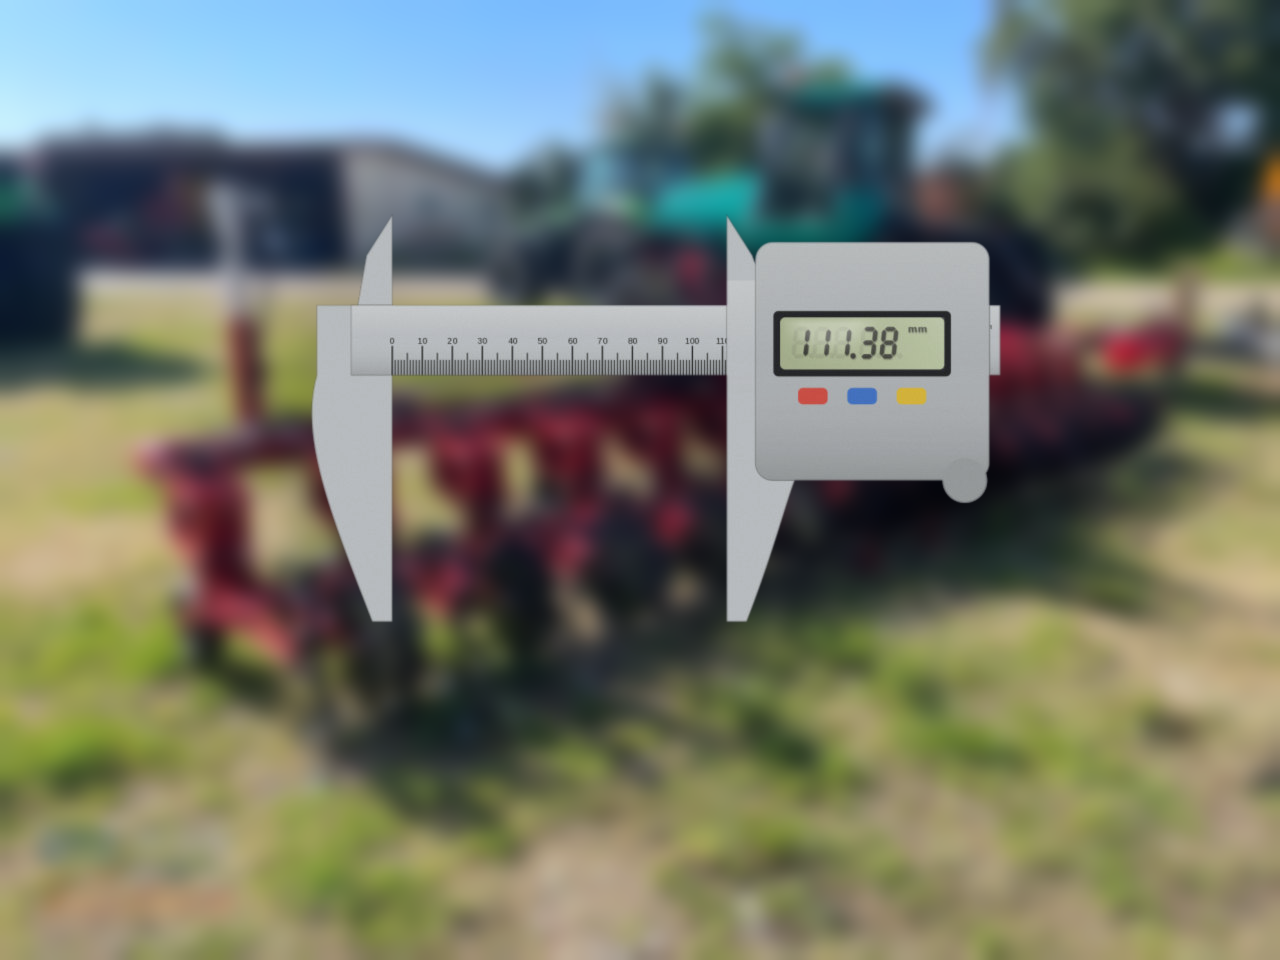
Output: 111.38
